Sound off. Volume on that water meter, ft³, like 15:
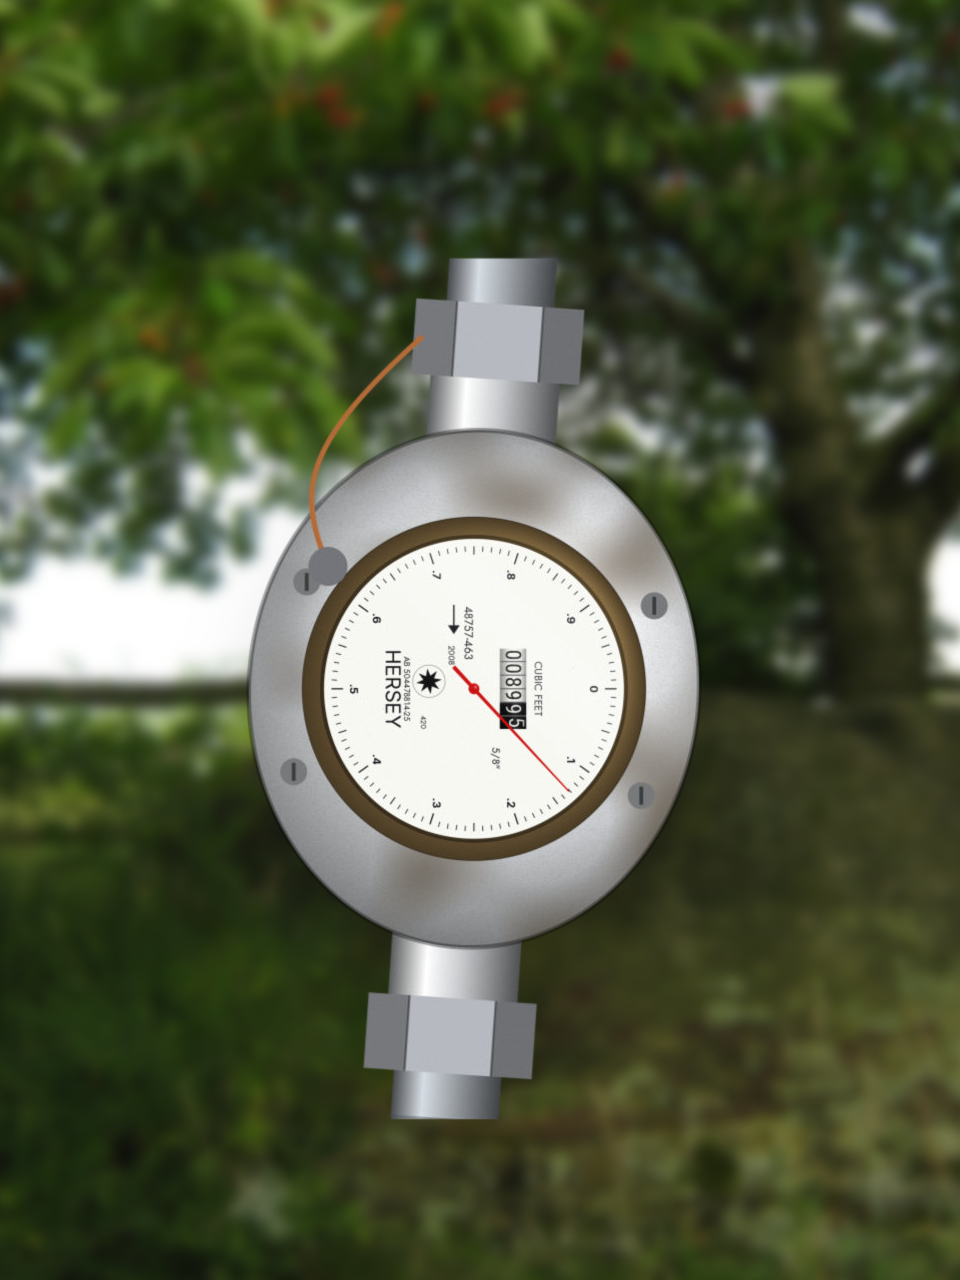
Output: 8995.13
